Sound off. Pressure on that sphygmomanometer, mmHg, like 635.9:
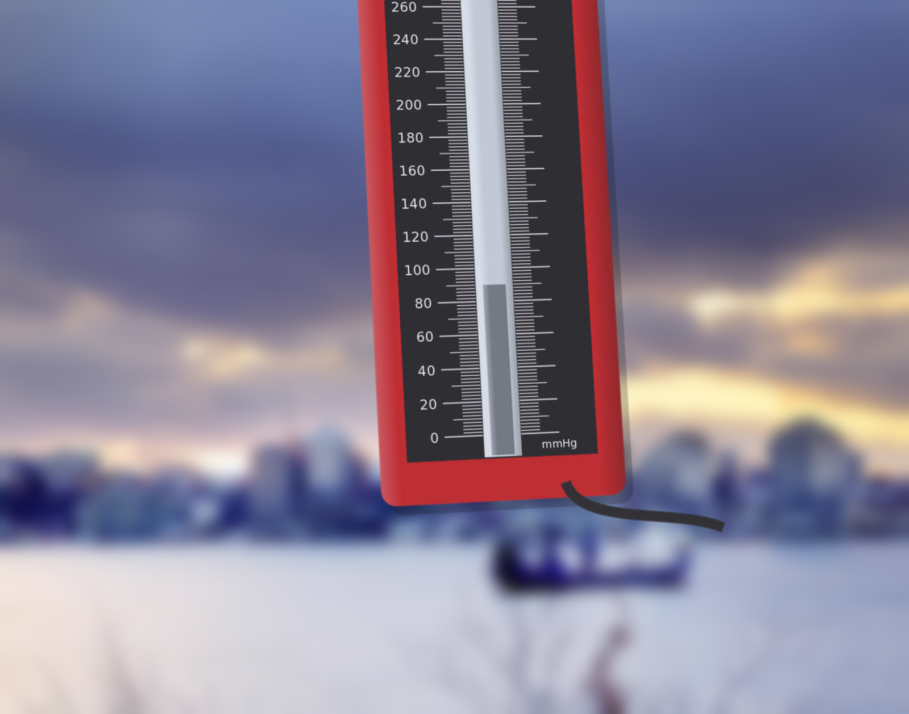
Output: 90
